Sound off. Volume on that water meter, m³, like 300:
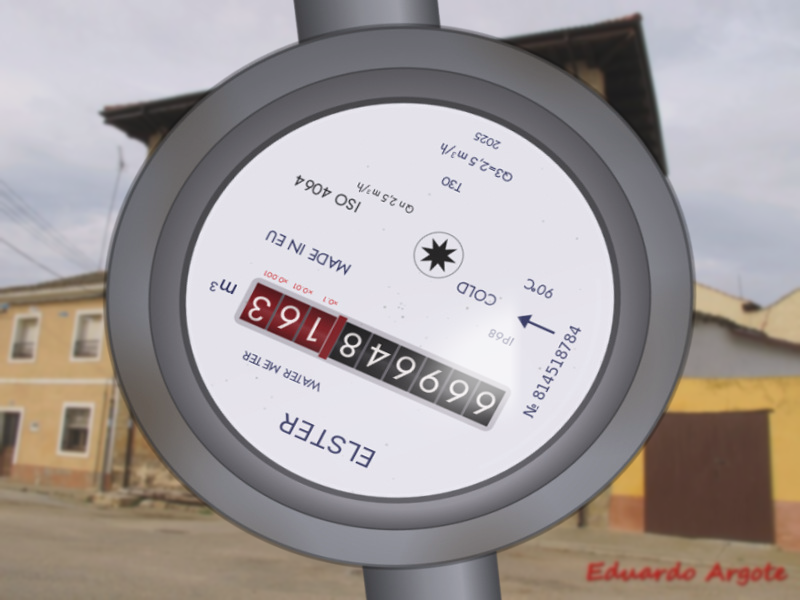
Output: 669648.163
